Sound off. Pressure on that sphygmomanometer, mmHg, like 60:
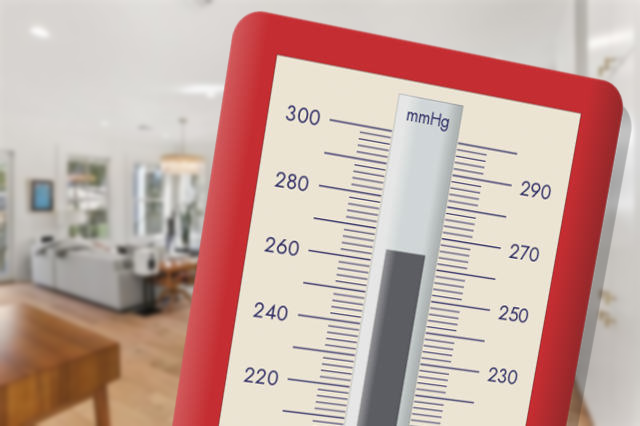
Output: 264
